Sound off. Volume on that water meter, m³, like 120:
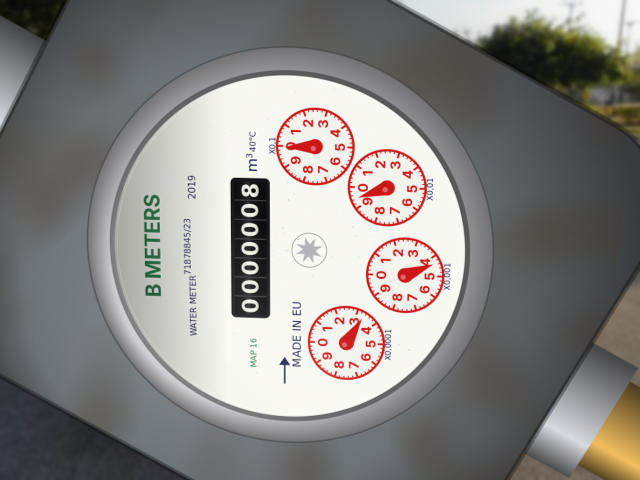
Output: 7.9943
